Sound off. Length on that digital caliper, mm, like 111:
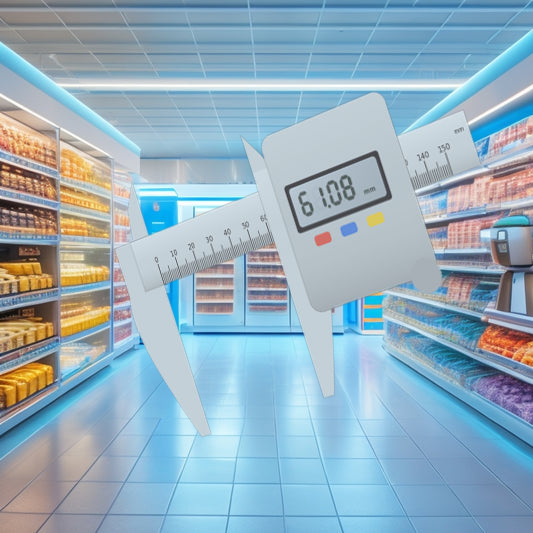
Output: 61.08
